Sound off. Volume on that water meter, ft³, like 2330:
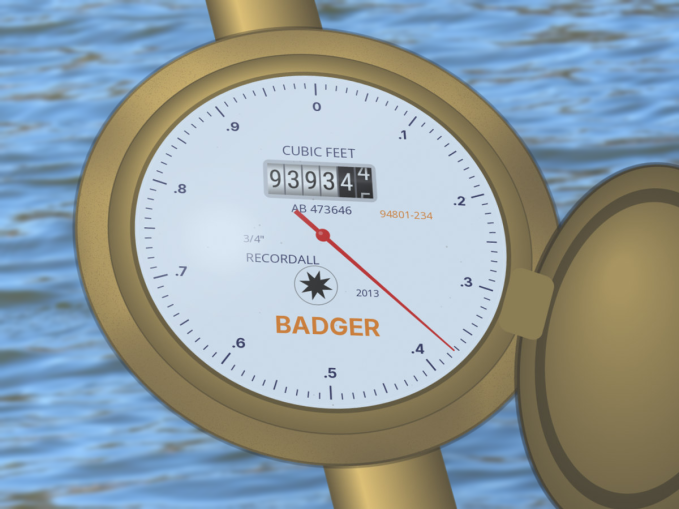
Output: 939344.37
